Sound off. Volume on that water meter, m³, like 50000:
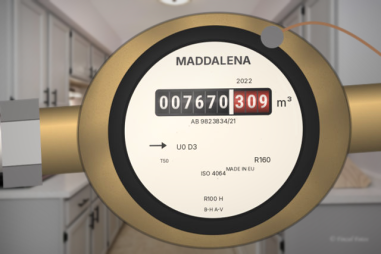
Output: 7670.309
